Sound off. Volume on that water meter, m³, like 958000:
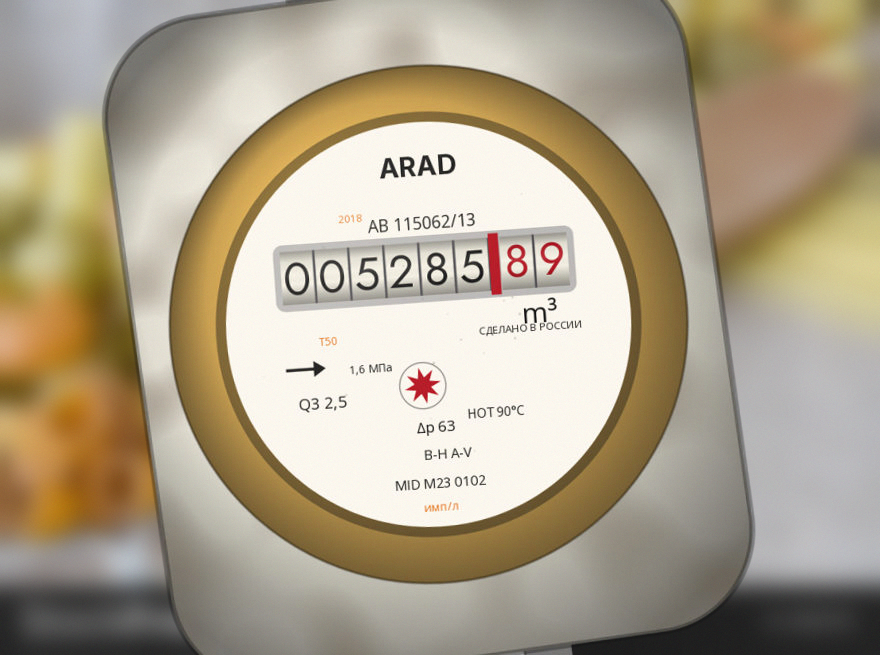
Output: 5285.89
